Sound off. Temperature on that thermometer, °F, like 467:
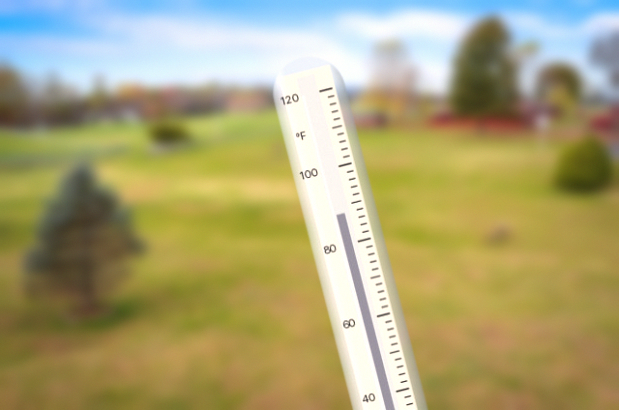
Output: 88
